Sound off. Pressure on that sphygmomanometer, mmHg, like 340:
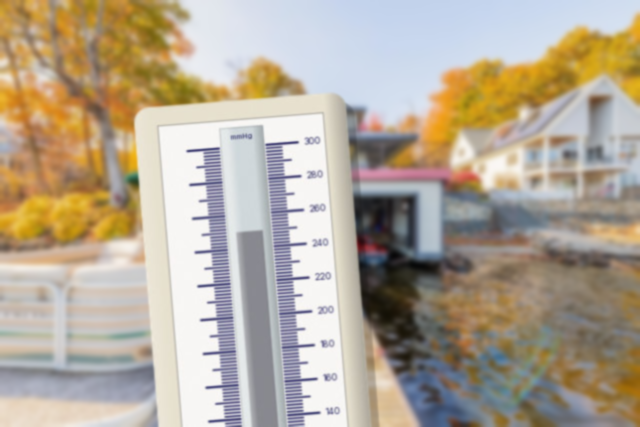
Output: 250
